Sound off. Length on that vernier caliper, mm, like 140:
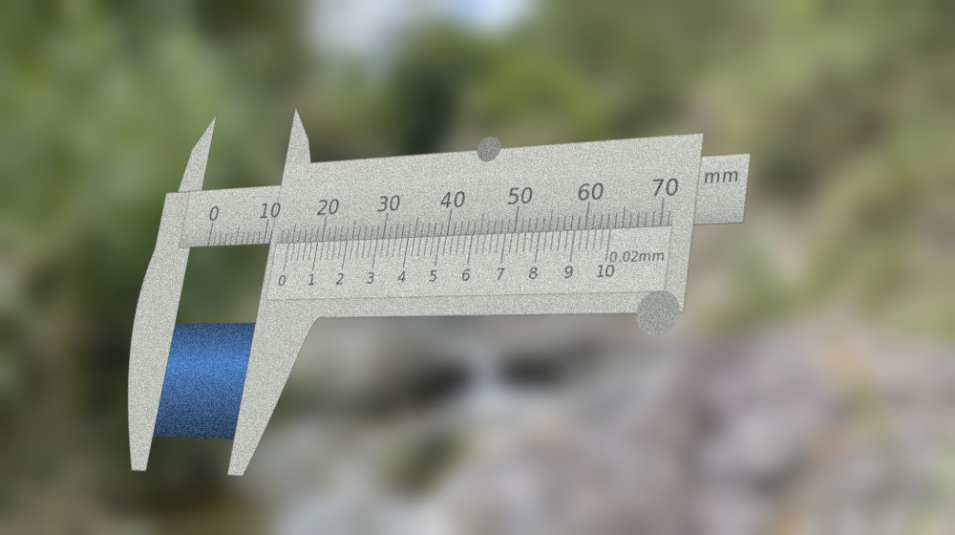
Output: 14.4
